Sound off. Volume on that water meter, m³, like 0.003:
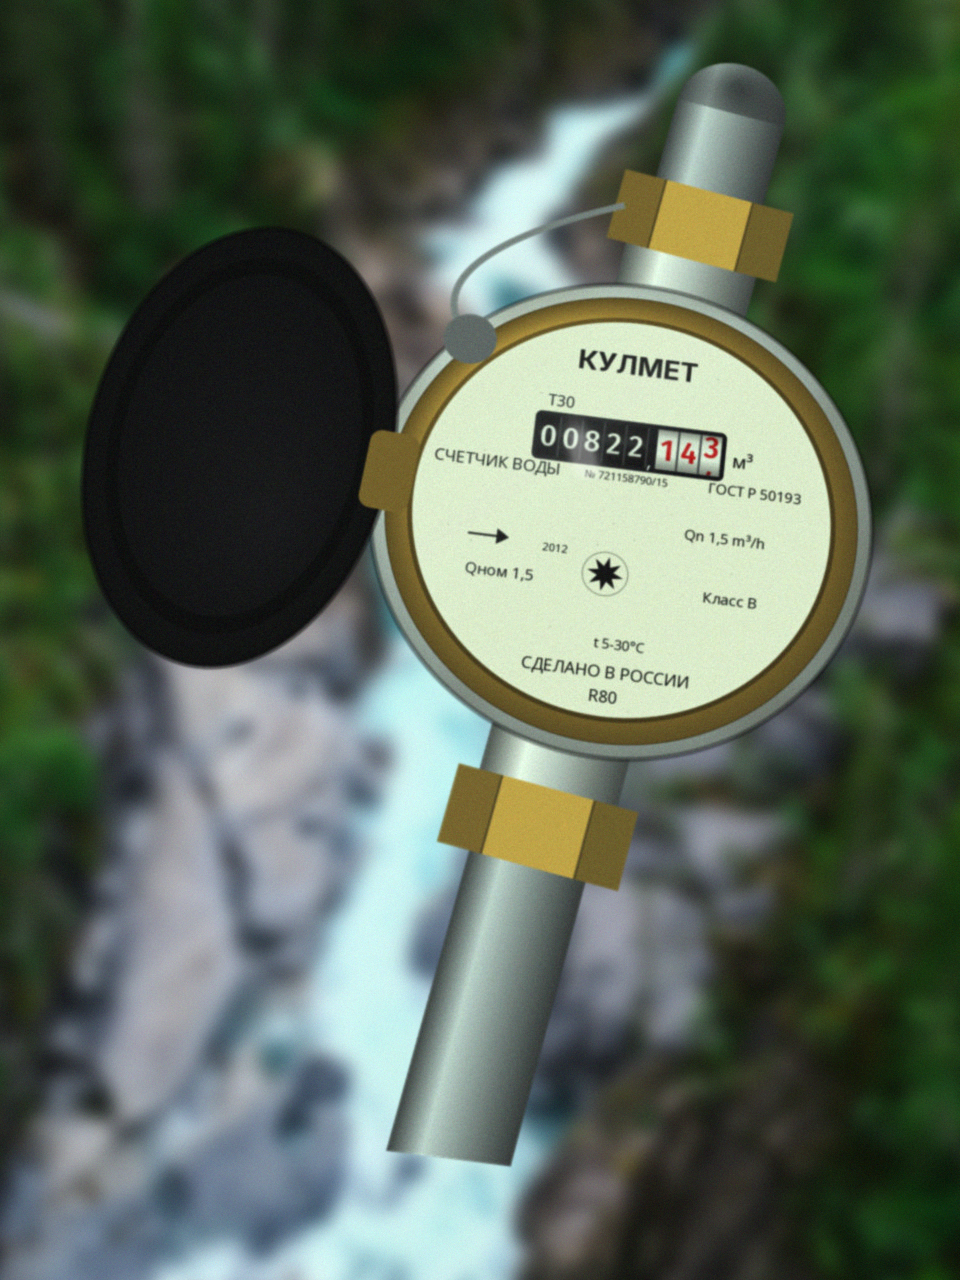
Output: 822.143
